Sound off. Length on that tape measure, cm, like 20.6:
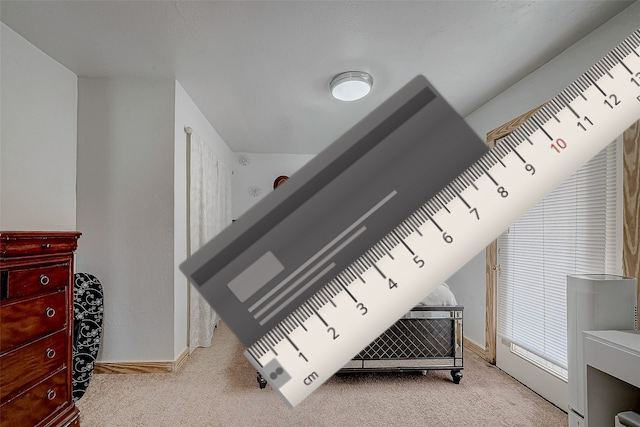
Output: 8.5
